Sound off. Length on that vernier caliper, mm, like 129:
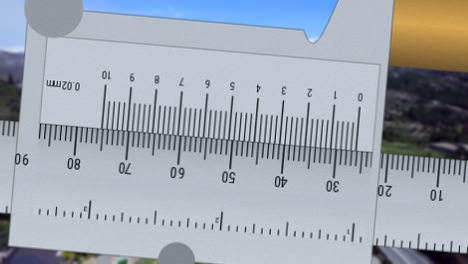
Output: 26.2
